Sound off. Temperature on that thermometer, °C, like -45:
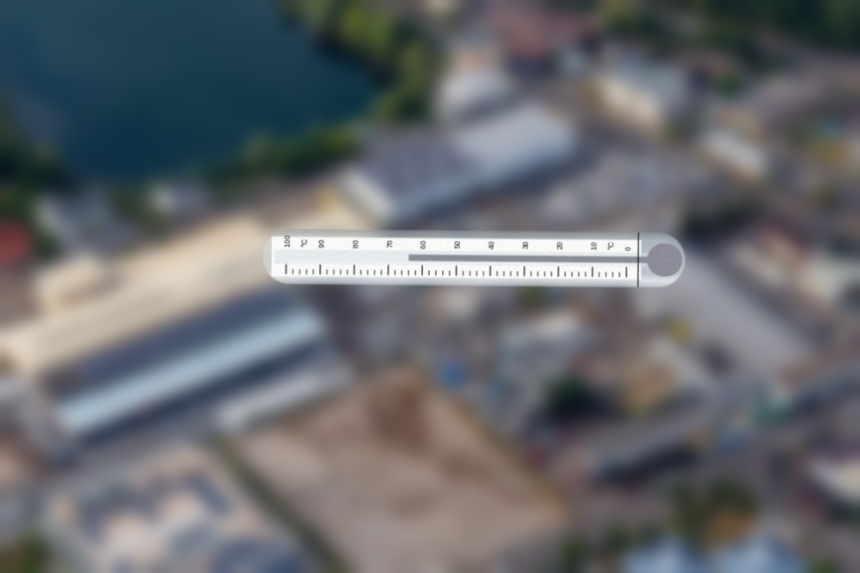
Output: 64
